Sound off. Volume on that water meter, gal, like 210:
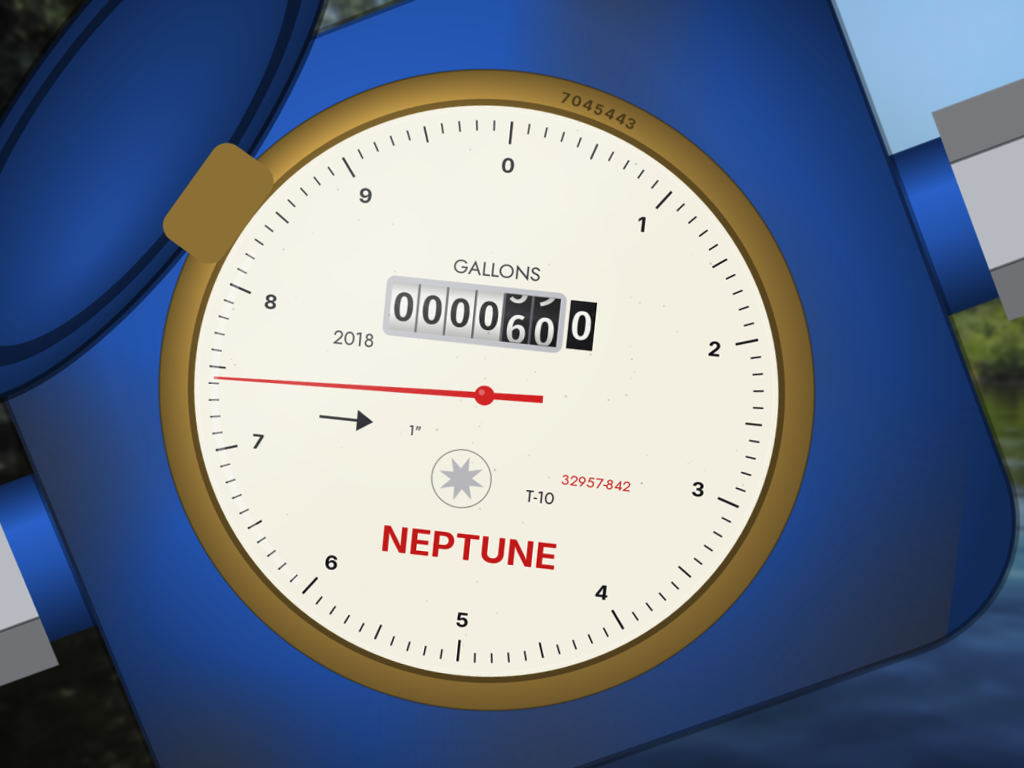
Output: 597.4
